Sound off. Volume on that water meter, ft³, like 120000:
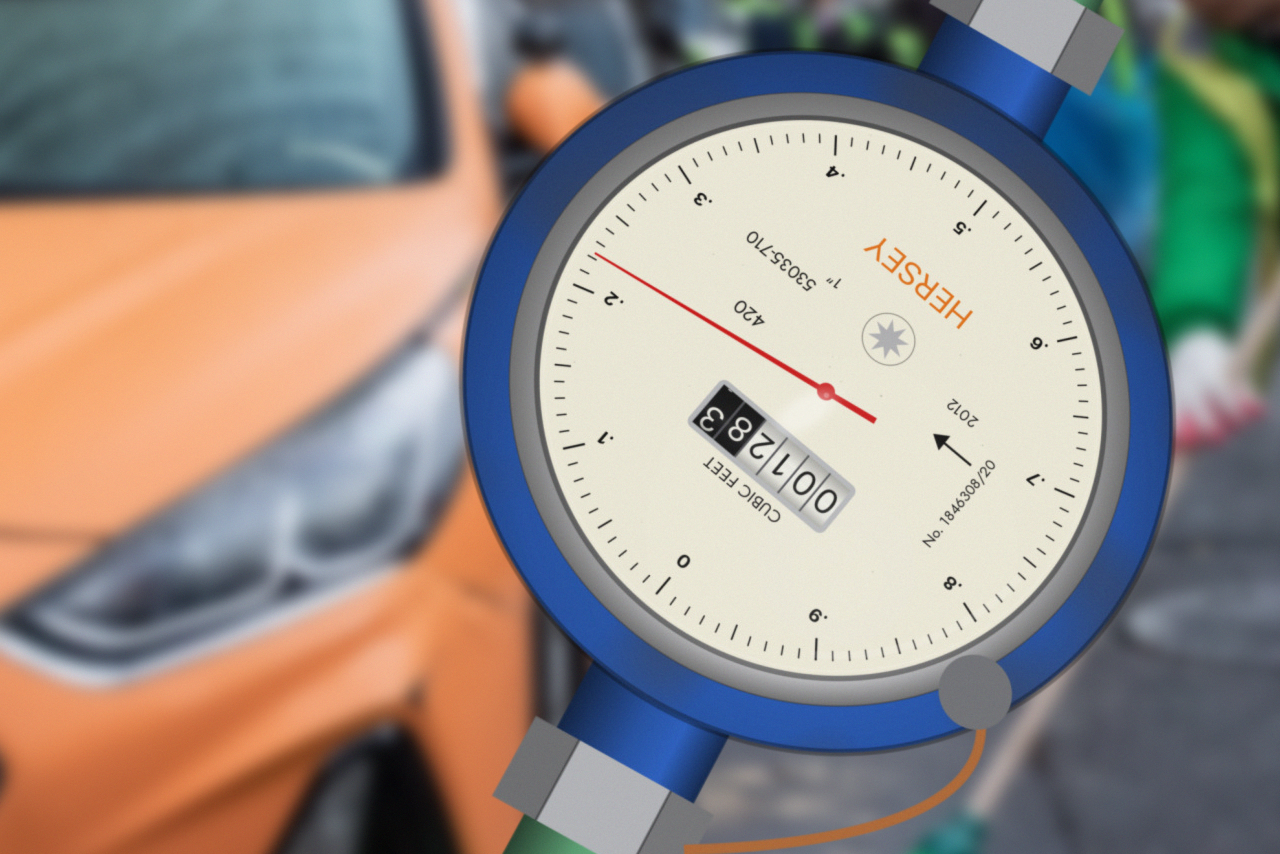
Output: 1283.22
